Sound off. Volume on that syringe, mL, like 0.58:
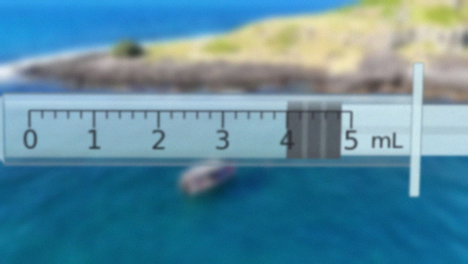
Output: 4
